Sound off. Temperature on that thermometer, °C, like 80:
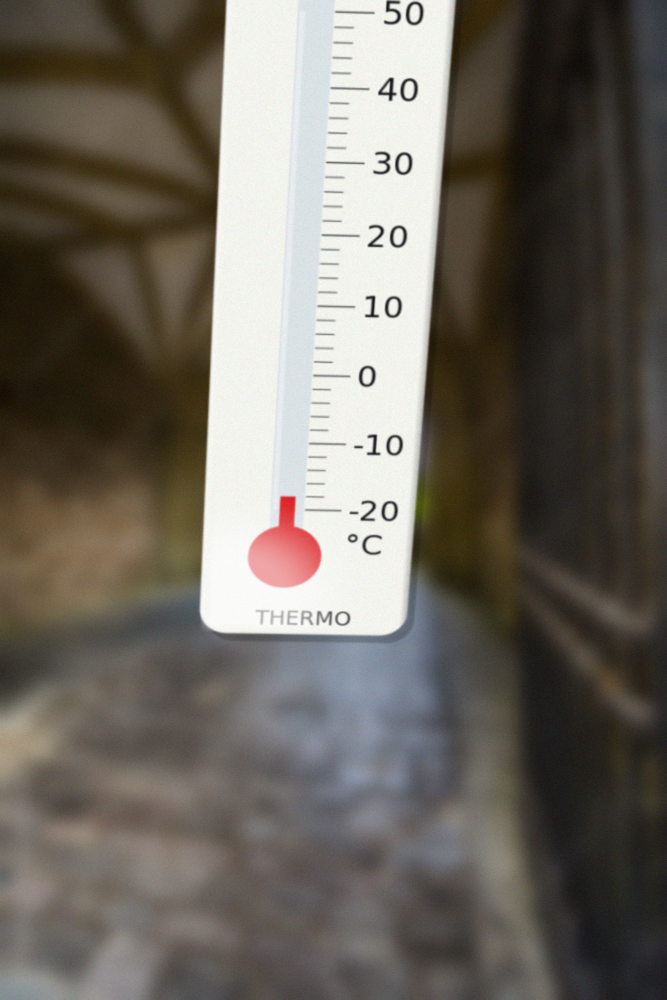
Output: -18
